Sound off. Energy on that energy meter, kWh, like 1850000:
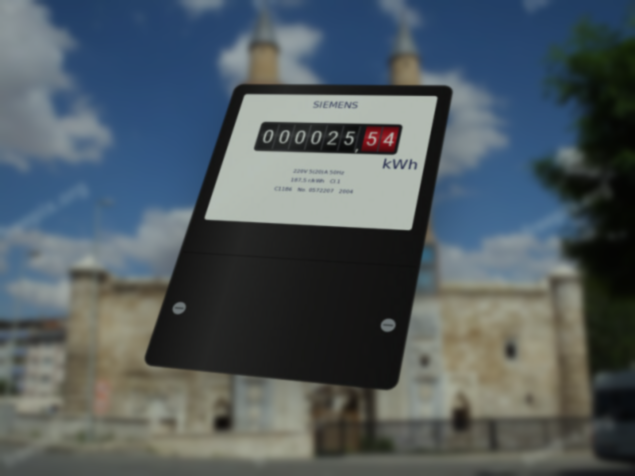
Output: 25.54
